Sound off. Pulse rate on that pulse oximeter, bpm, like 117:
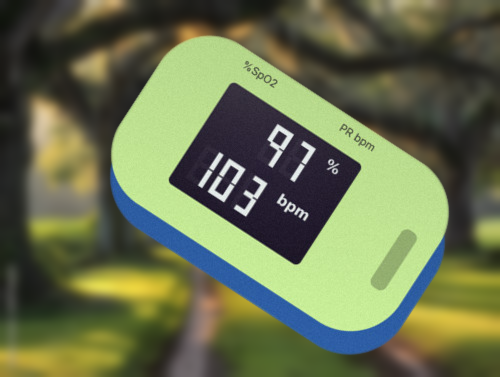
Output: 103
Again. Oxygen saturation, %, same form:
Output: 97
